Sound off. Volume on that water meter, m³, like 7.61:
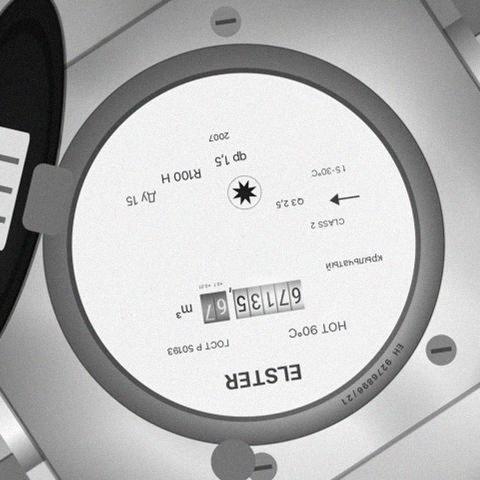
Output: 67135.67
